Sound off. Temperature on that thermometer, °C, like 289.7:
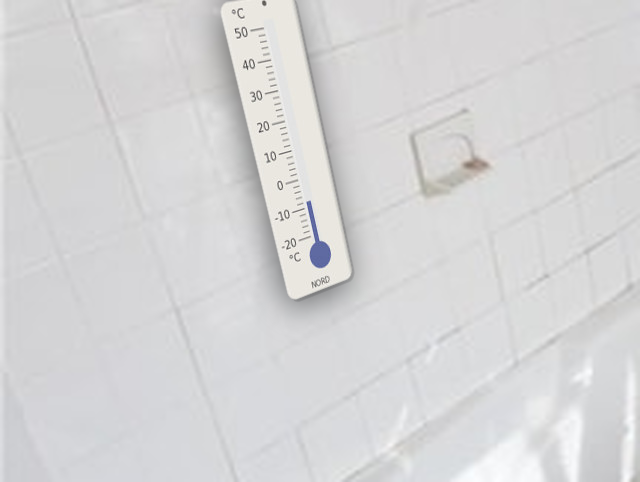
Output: -8
